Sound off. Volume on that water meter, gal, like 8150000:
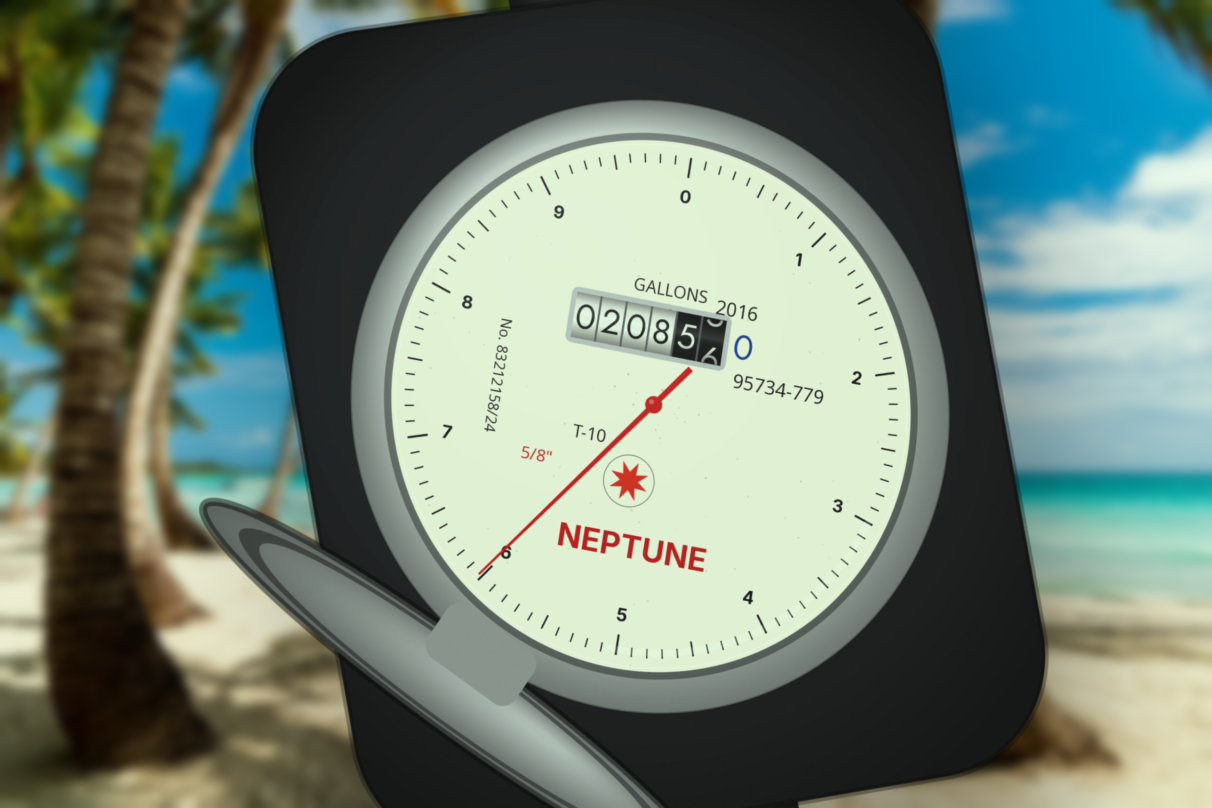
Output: 208556.0
